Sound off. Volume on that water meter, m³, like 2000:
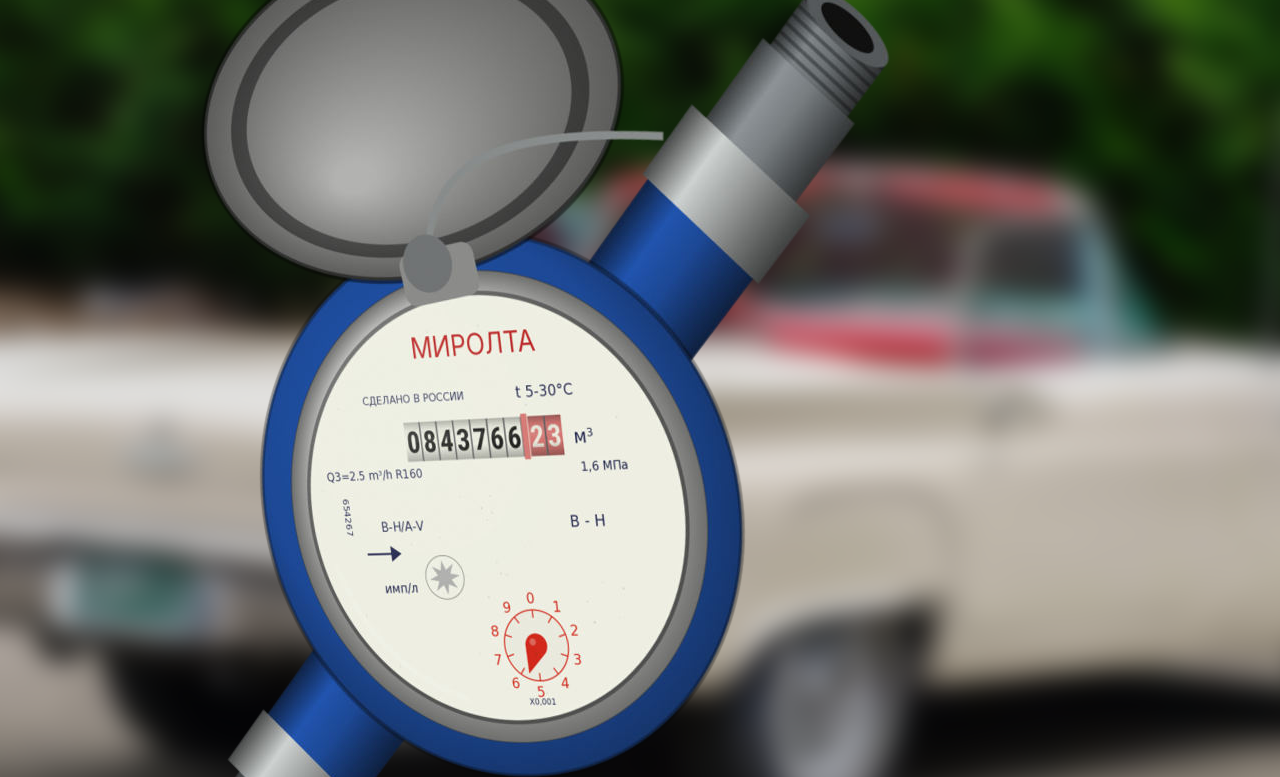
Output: 843766.235
